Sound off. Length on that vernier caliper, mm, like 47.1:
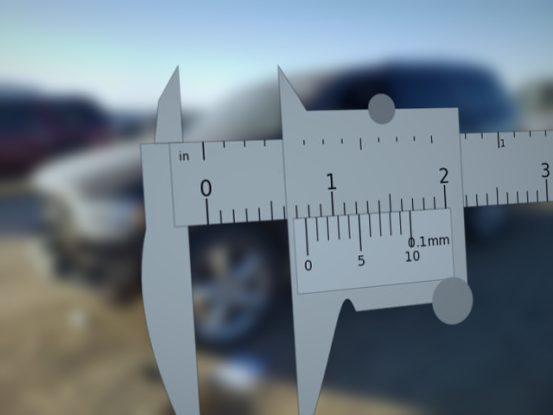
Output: 7.7
